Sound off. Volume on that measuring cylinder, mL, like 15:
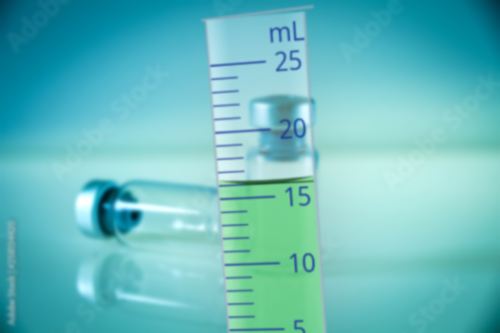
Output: 16
